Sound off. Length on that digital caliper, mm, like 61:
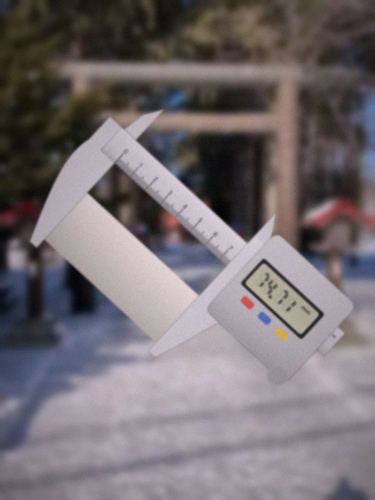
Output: 74.71
